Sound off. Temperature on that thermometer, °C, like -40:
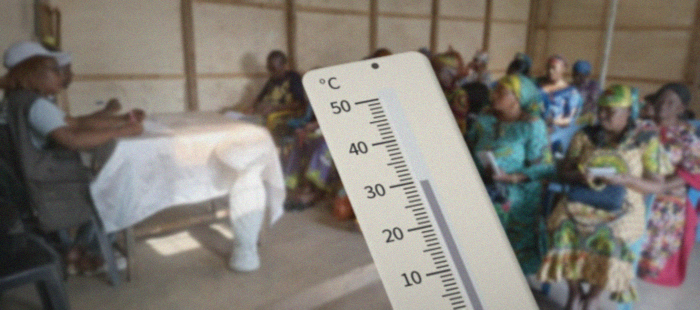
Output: 30
